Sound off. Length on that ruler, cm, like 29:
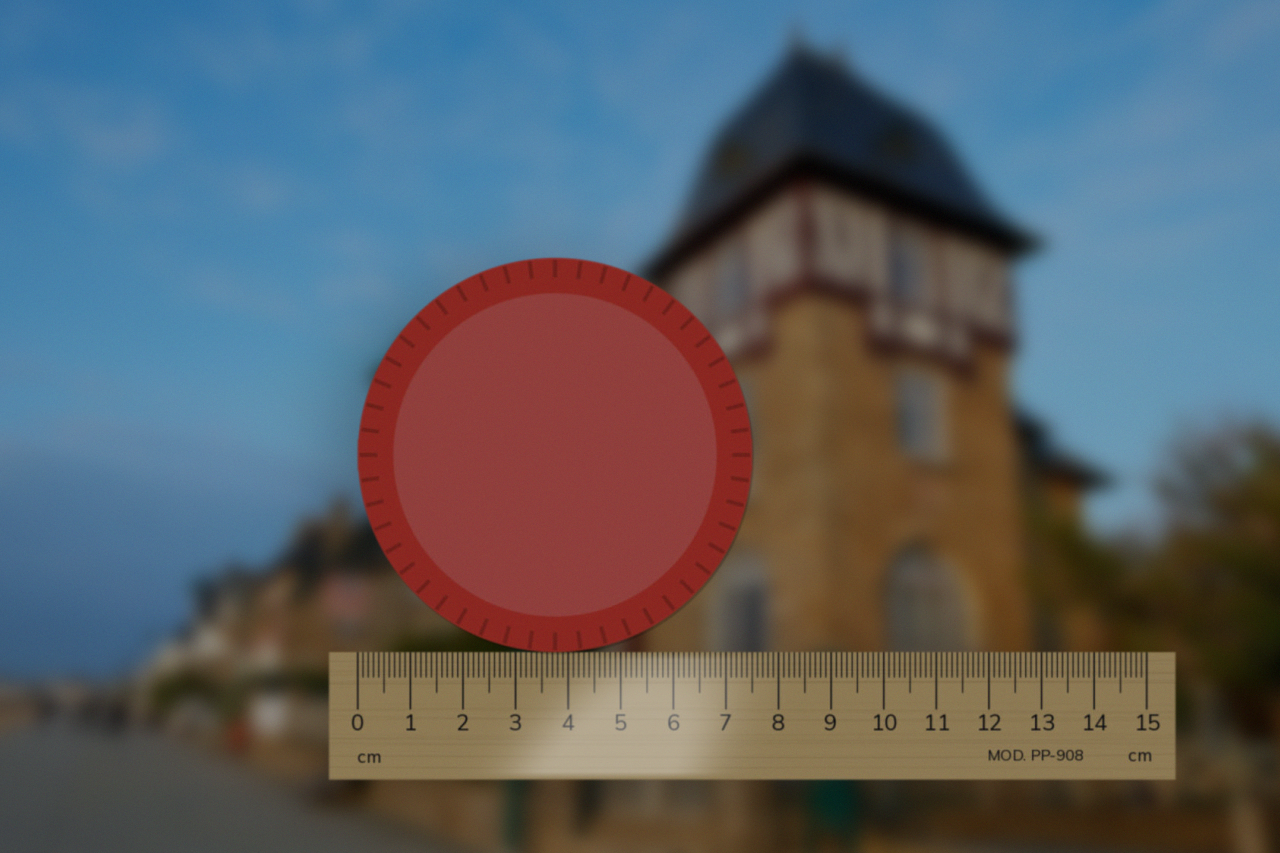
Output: 7.5
